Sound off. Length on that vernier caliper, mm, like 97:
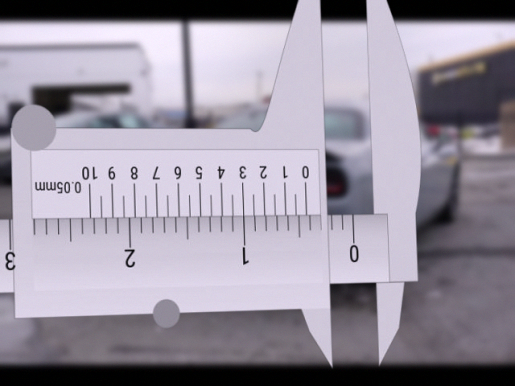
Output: 4.3
